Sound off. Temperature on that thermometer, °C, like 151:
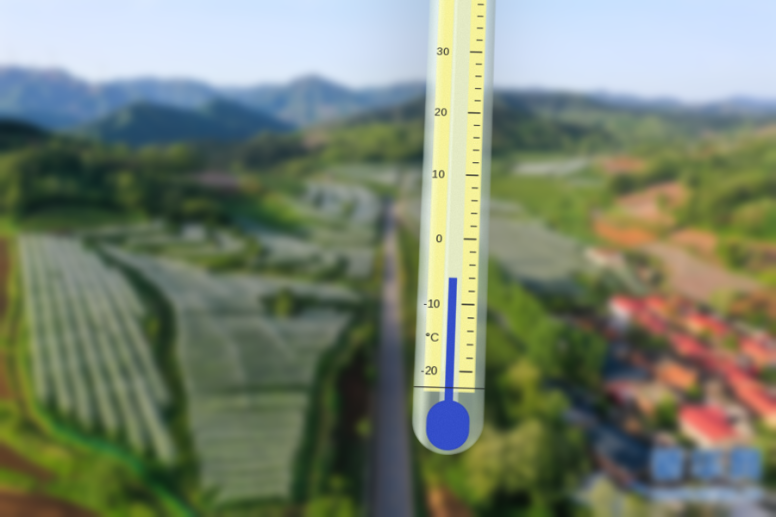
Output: -6
